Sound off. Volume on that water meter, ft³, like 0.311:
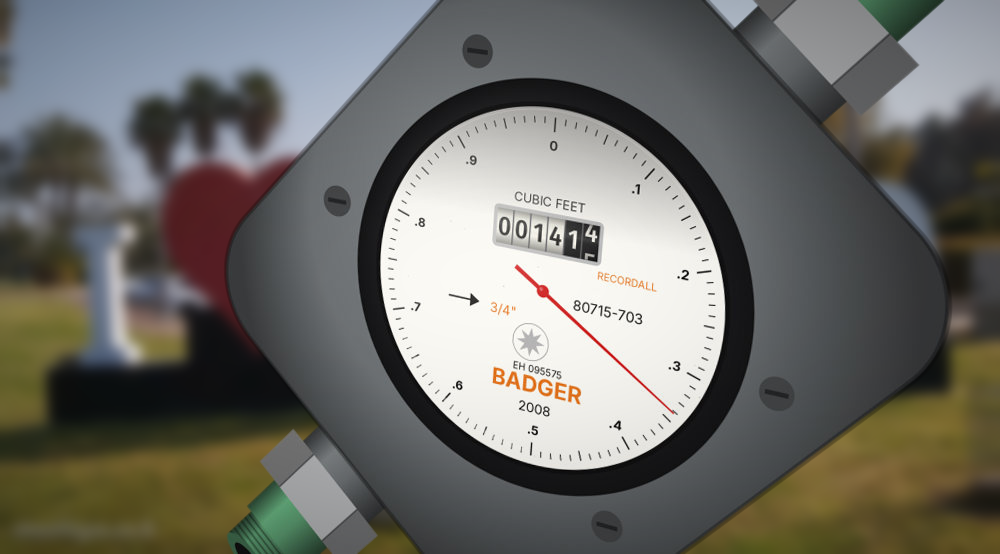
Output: 1414.34
